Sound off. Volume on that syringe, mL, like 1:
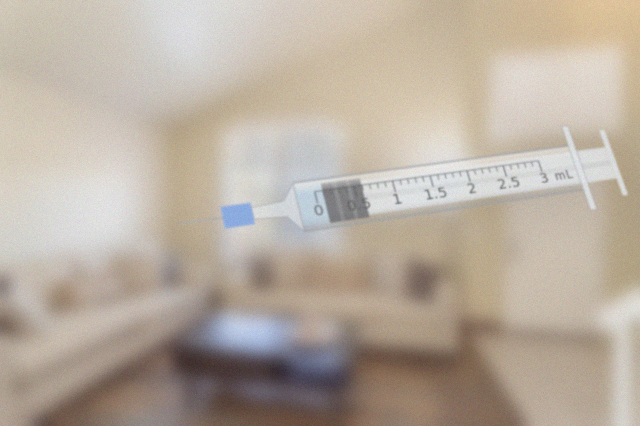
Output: 0.1
